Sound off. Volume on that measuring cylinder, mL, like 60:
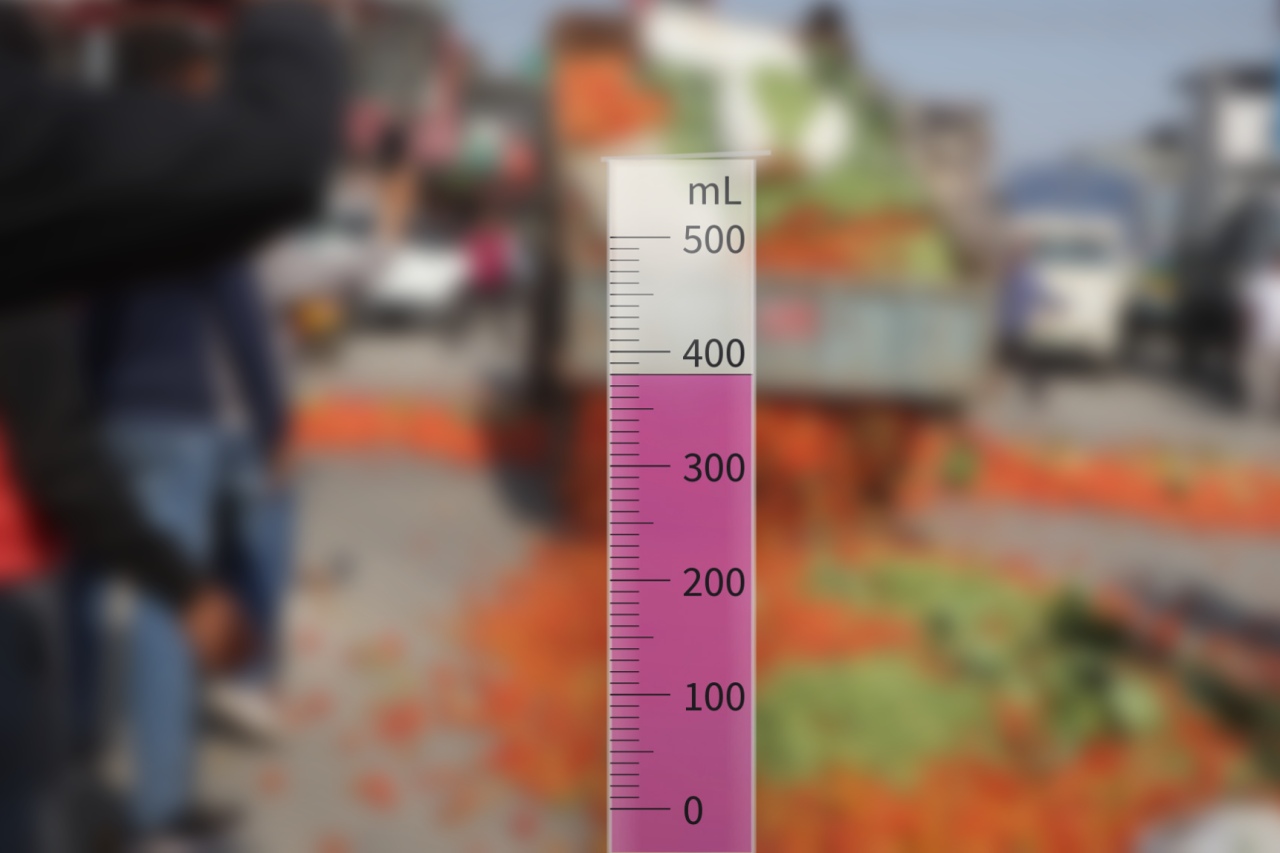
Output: 380
